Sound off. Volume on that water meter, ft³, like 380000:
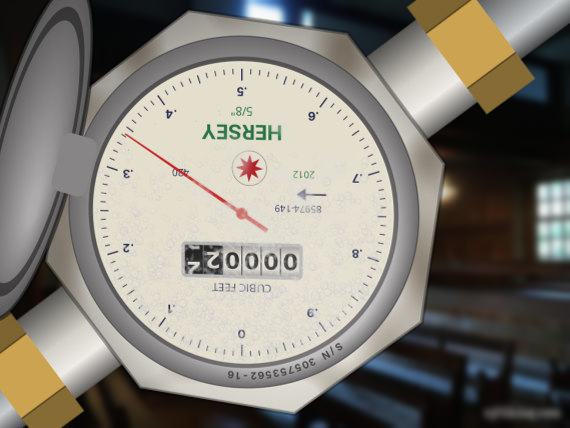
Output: 22.34
